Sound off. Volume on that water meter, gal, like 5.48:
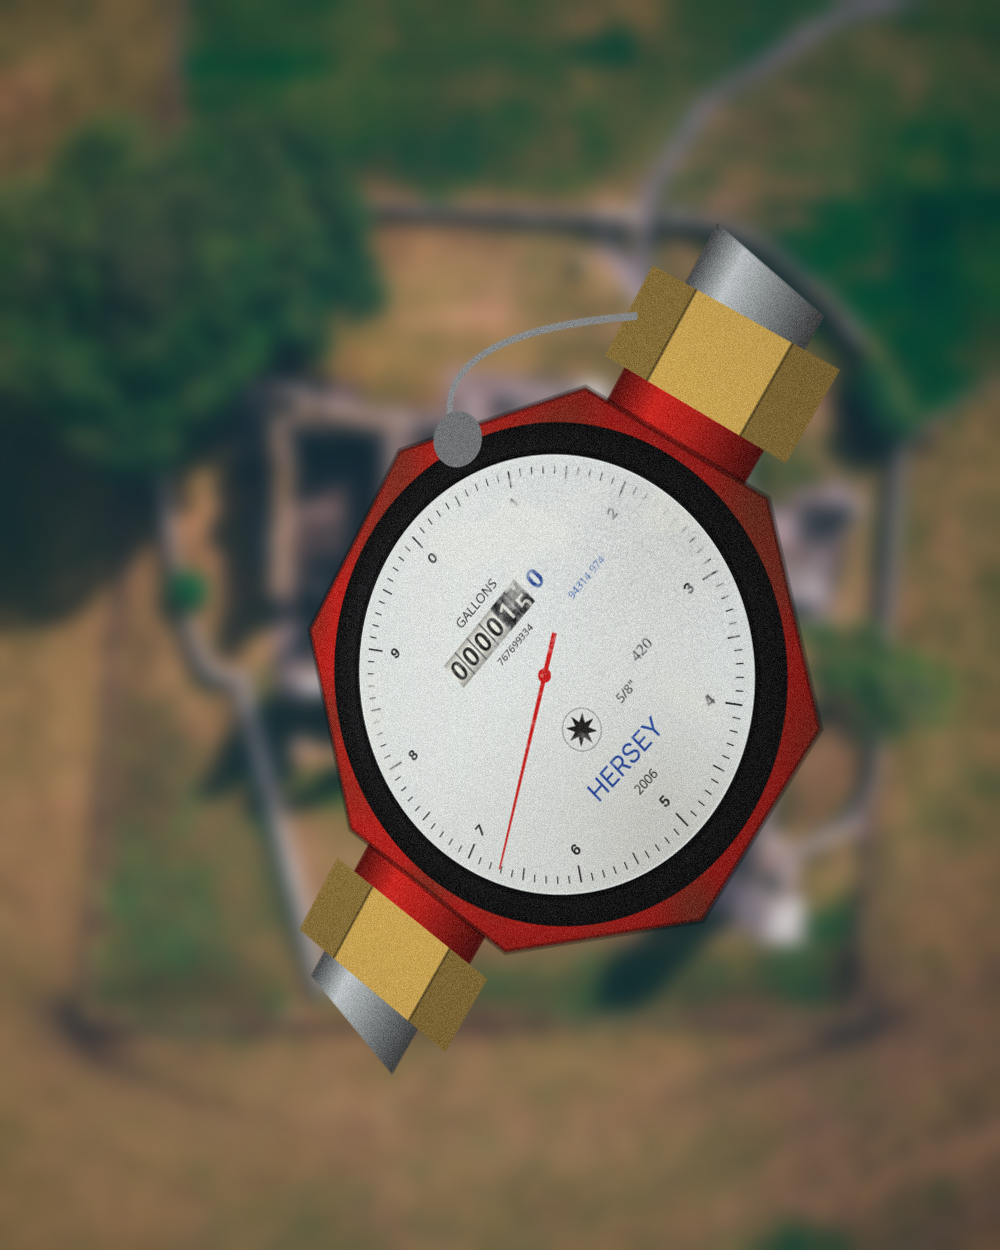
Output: 146.7
